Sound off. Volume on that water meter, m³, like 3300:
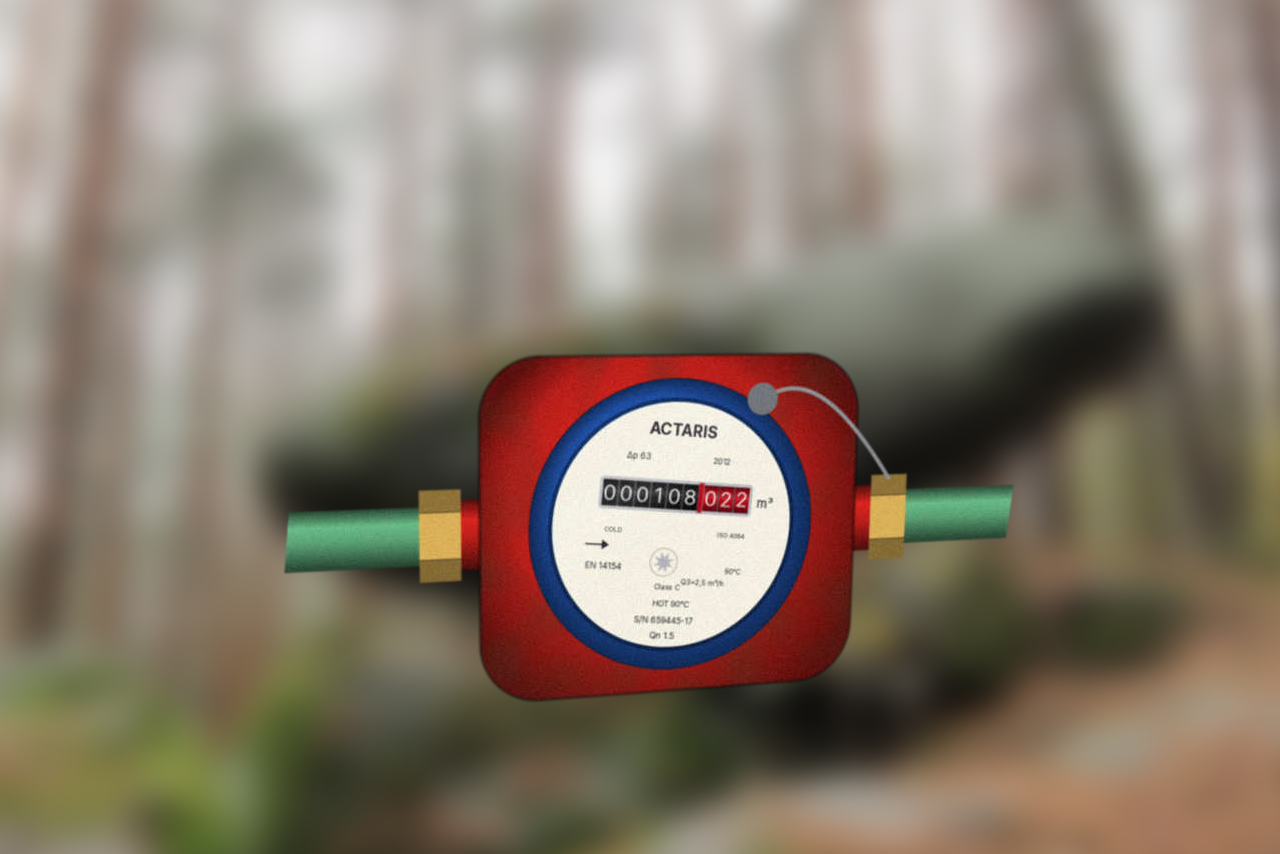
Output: 108.022
